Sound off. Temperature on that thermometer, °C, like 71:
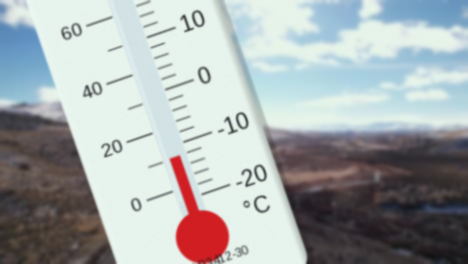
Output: -12
